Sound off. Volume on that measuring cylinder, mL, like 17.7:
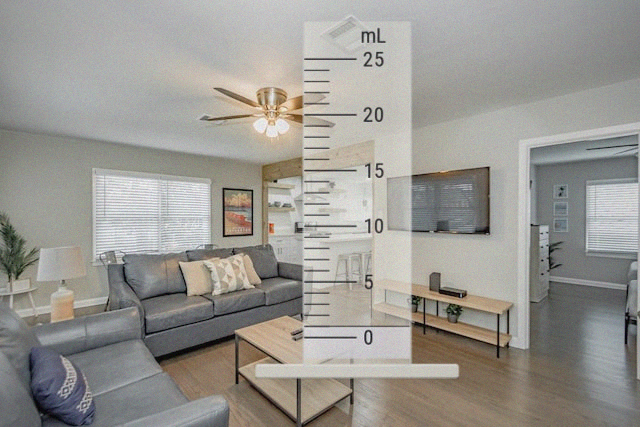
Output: 1
